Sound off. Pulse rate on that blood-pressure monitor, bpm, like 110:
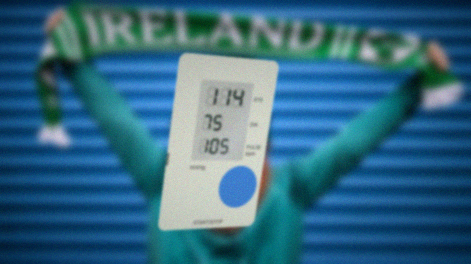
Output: 105
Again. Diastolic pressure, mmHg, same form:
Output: 75
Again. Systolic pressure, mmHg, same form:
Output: 114
